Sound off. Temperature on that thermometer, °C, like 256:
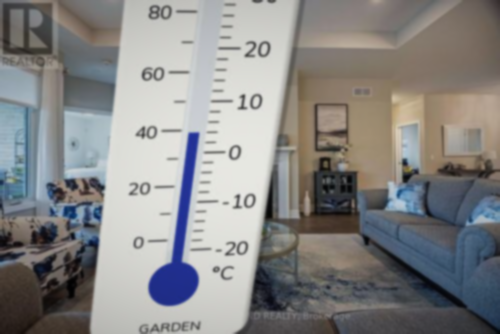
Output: 4
